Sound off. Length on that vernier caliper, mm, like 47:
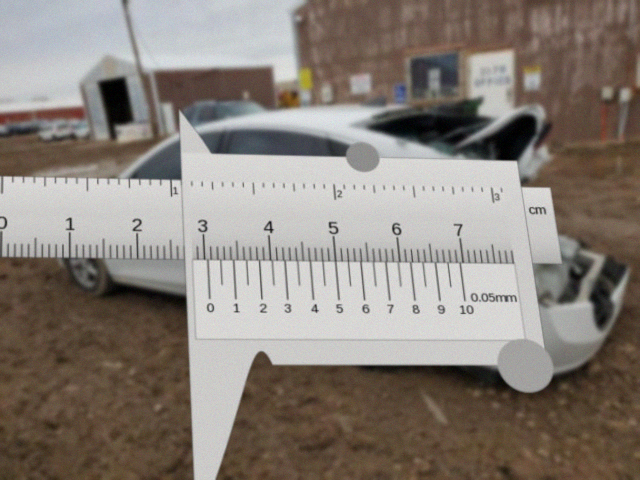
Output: 30.5
